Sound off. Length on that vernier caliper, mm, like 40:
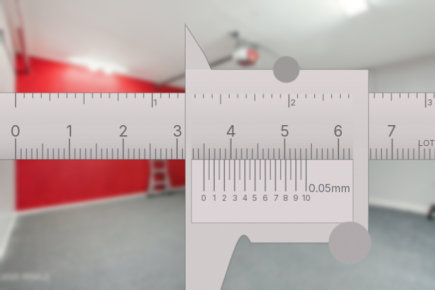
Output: 35.0
